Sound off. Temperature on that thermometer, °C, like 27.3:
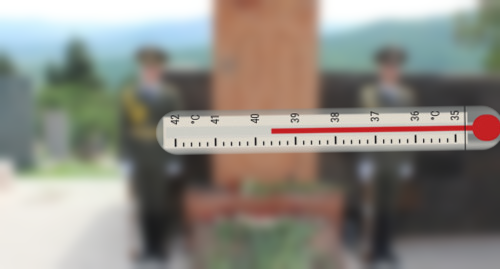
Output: 39.6
